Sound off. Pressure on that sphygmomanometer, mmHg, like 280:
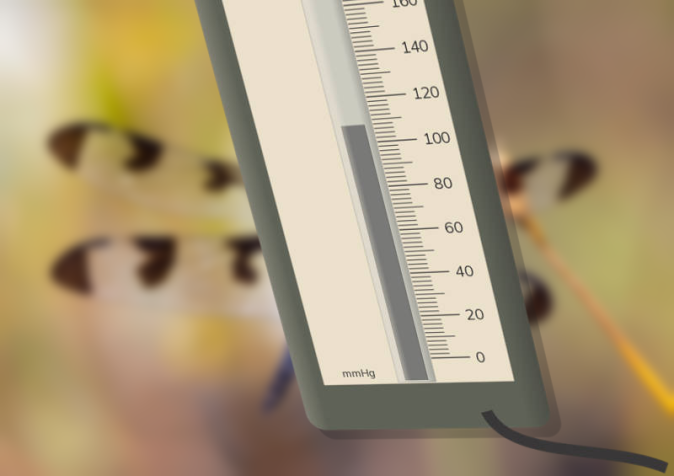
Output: 108
